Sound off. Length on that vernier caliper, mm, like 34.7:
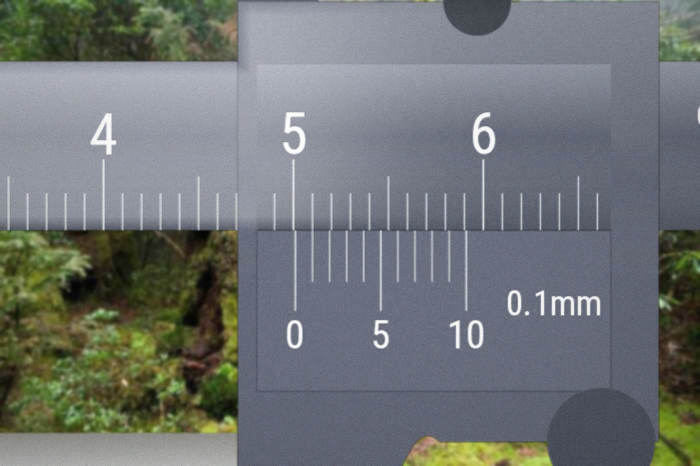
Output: 50.1
